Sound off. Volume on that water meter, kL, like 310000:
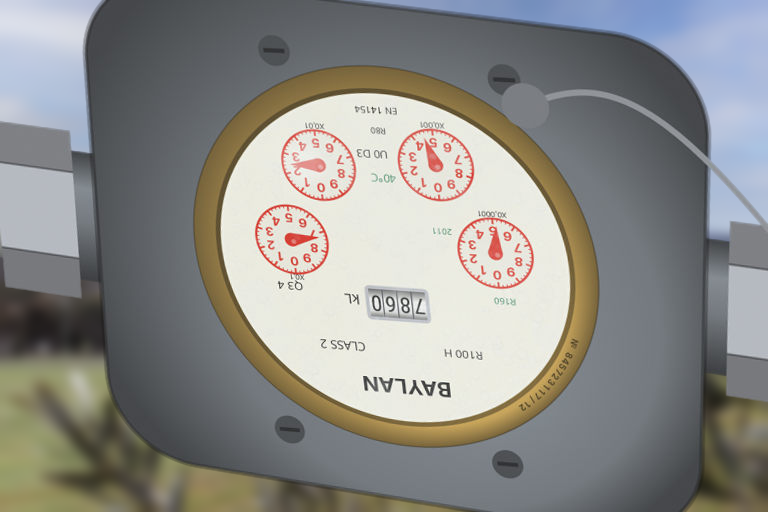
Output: 7860.7245
